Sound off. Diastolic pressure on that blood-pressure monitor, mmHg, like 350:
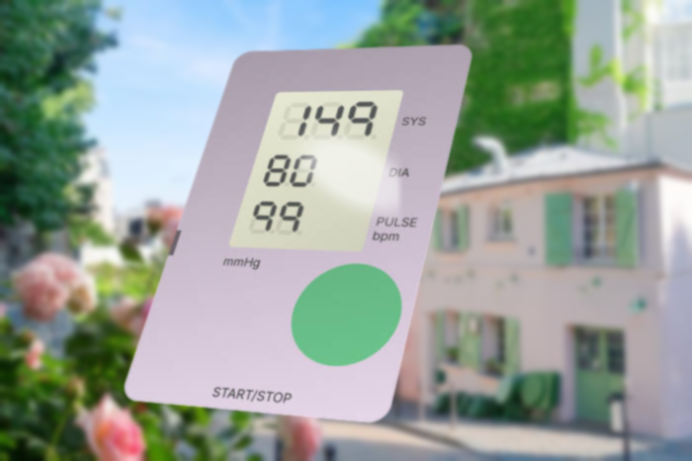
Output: 80
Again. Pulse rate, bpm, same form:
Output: 99
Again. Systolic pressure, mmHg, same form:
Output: 149
